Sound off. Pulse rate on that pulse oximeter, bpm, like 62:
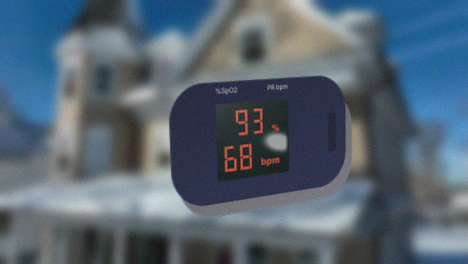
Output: 68
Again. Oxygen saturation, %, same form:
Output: 93
